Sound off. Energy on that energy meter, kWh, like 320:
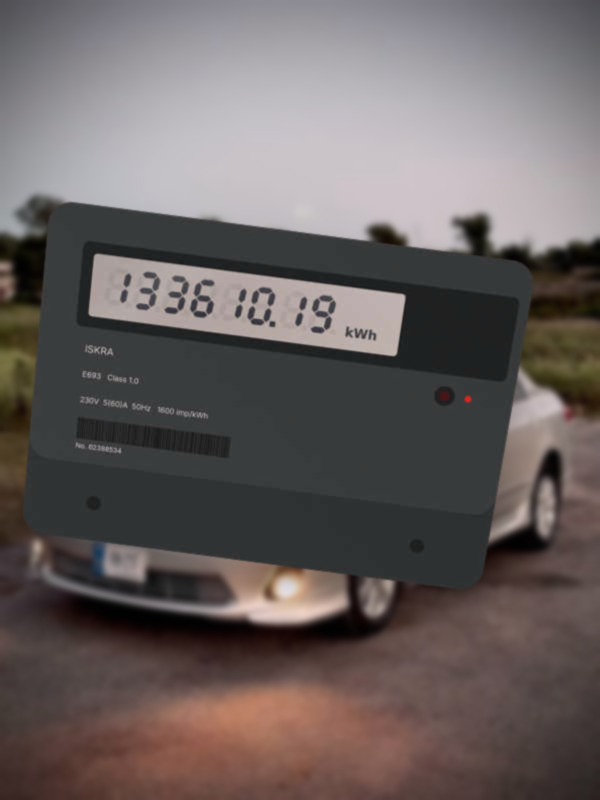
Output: 133610.19
